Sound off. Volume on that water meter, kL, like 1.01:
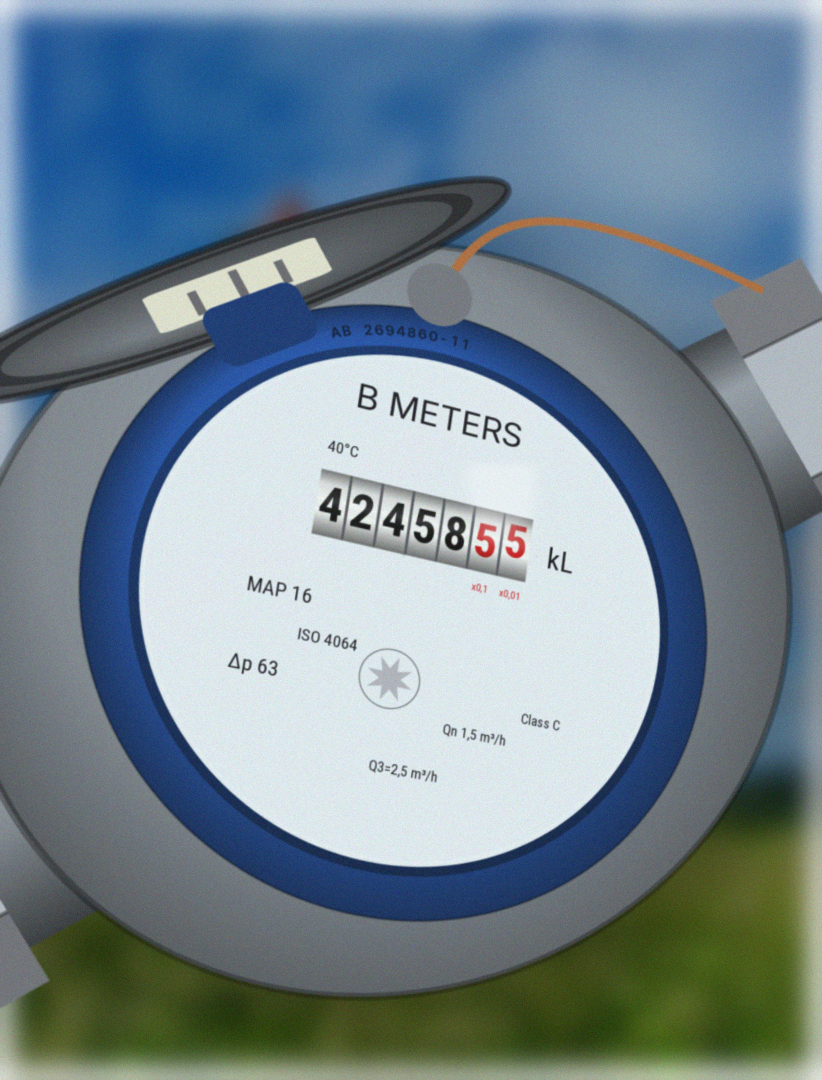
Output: 42458.55
